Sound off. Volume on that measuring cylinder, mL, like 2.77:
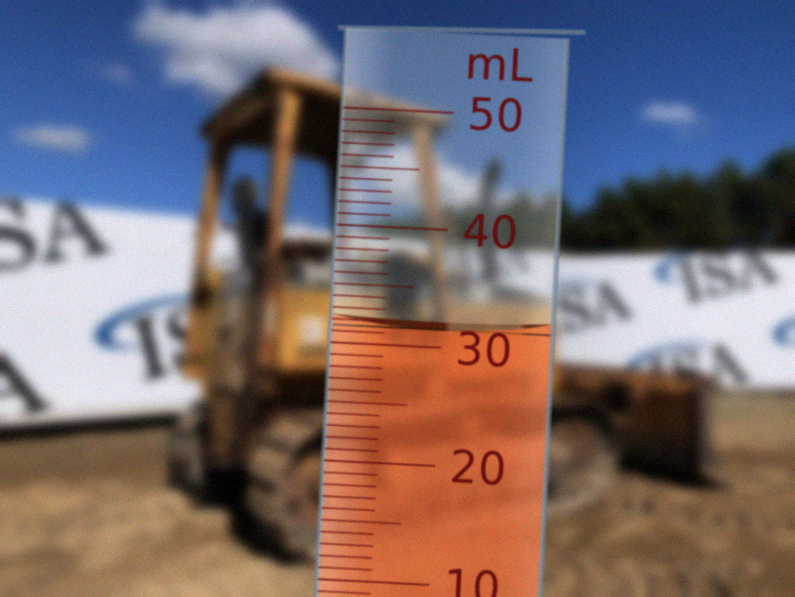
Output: 31.5
